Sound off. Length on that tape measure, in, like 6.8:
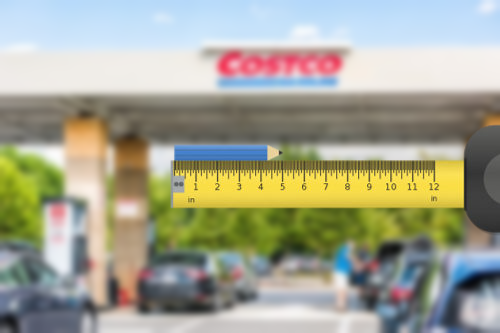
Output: 5
